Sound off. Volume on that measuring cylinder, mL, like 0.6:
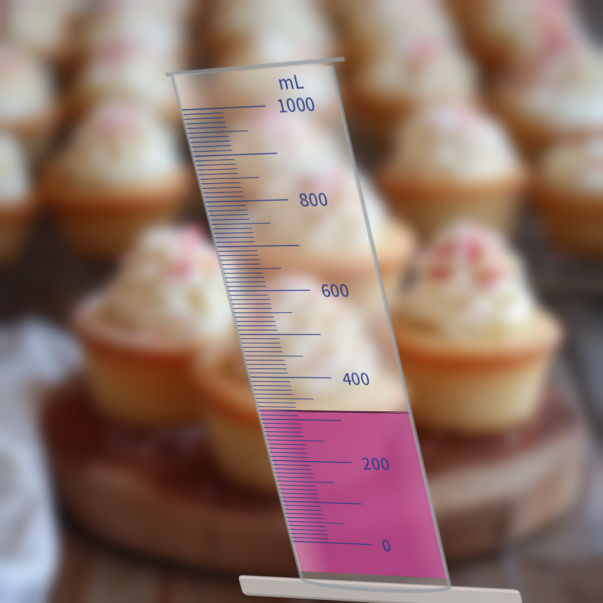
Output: 320
